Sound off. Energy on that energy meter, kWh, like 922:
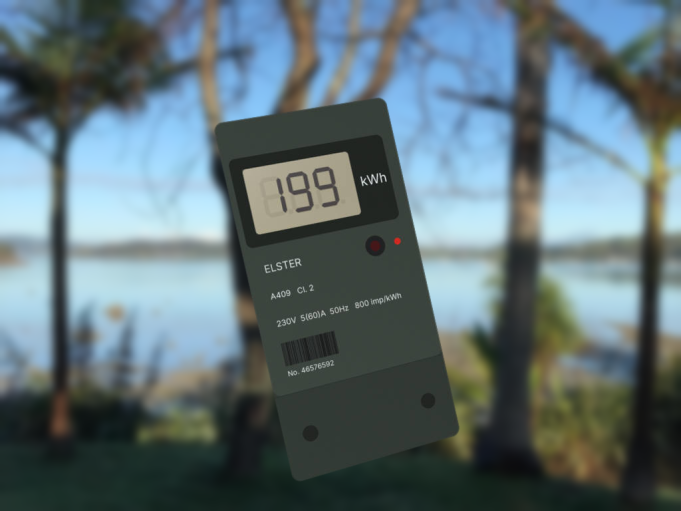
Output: 199
